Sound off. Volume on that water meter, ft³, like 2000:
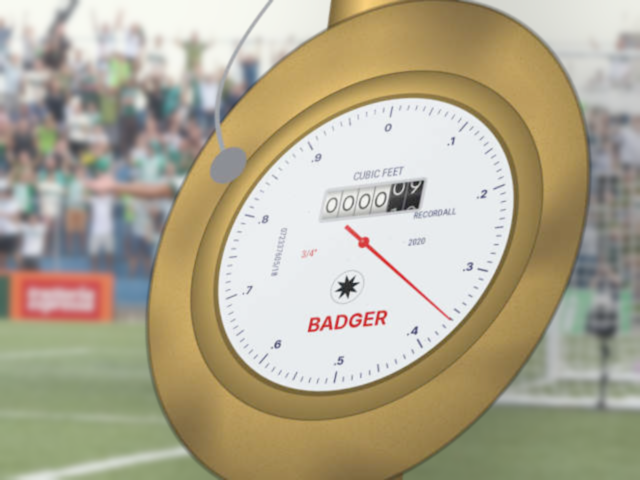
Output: 9.36
